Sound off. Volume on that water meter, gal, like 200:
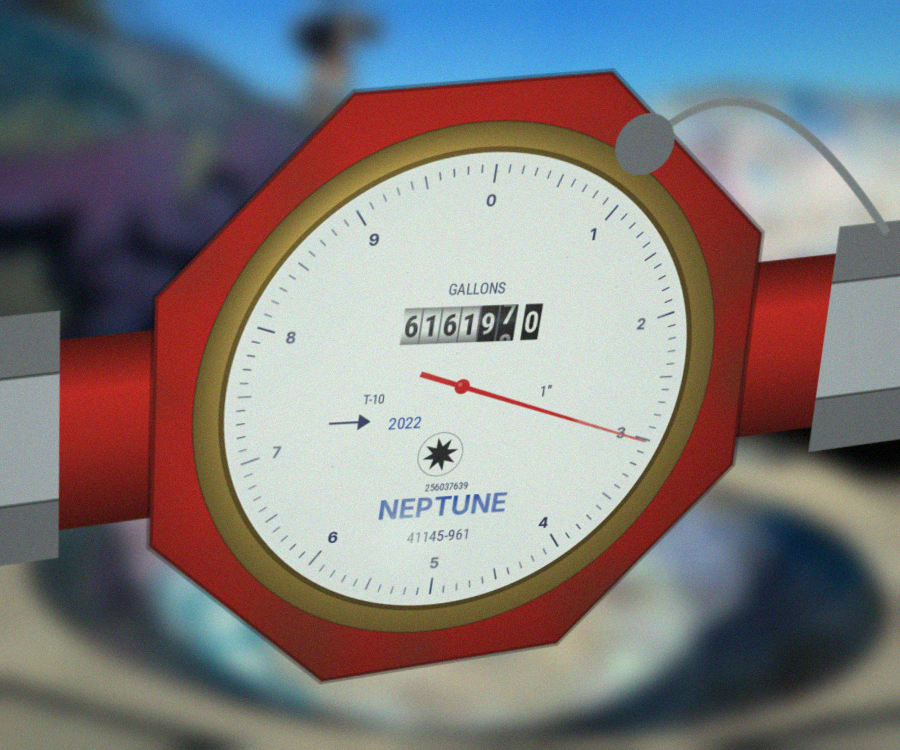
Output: 6161973.0
